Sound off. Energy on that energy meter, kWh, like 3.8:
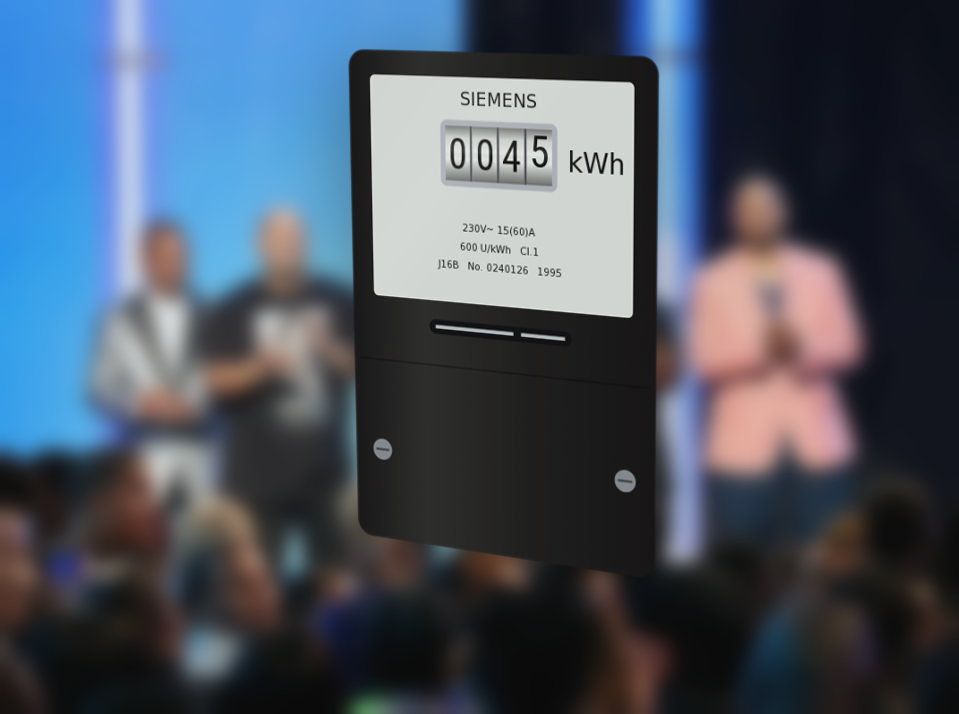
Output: 45
